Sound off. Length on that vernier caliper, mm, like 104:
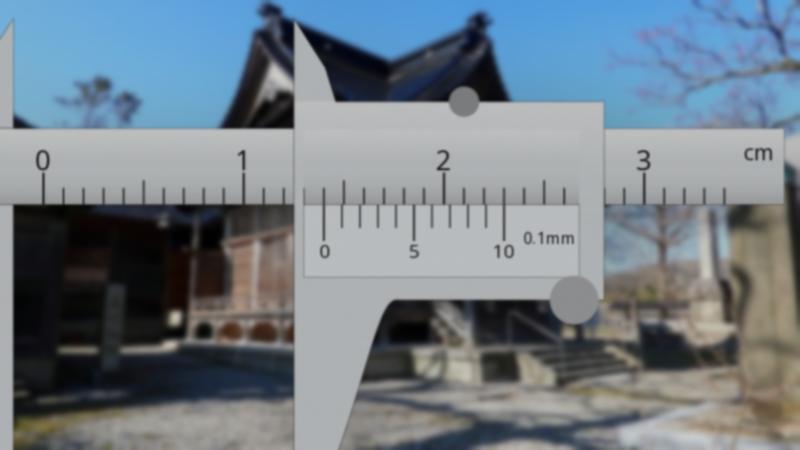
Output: 14.0
